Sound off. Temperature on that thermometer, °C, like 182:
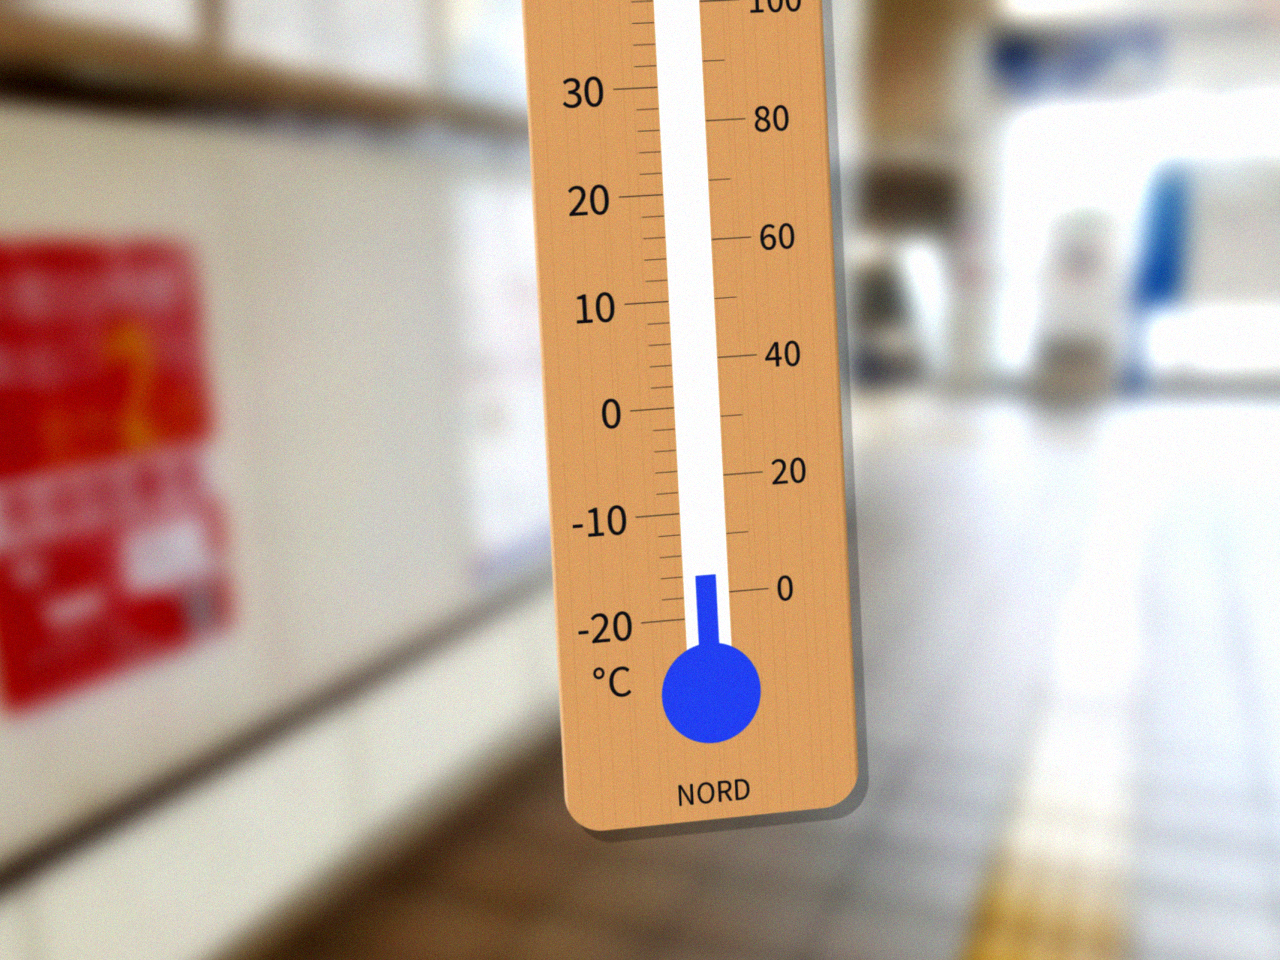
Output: -16
